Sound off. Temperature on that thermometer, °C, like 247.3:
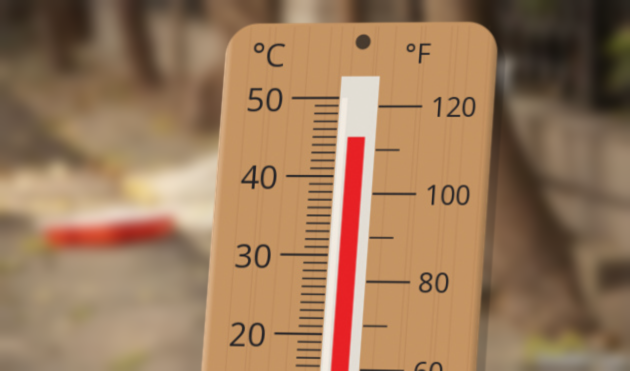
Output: 45
